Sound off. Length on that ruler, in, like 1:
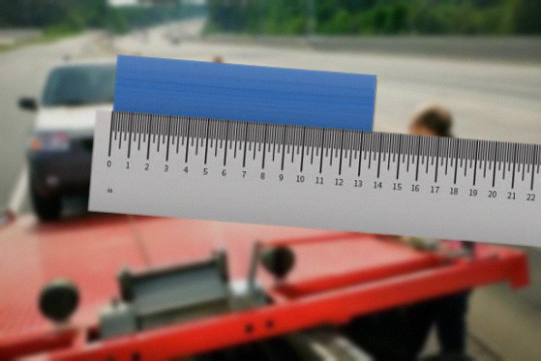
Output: 13.5
